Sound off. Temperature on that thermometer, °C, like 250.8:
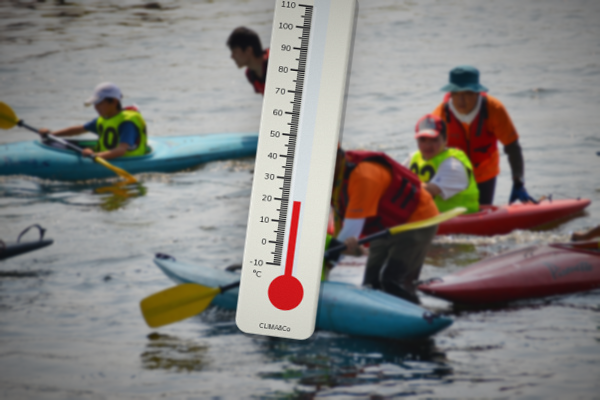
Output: 20
